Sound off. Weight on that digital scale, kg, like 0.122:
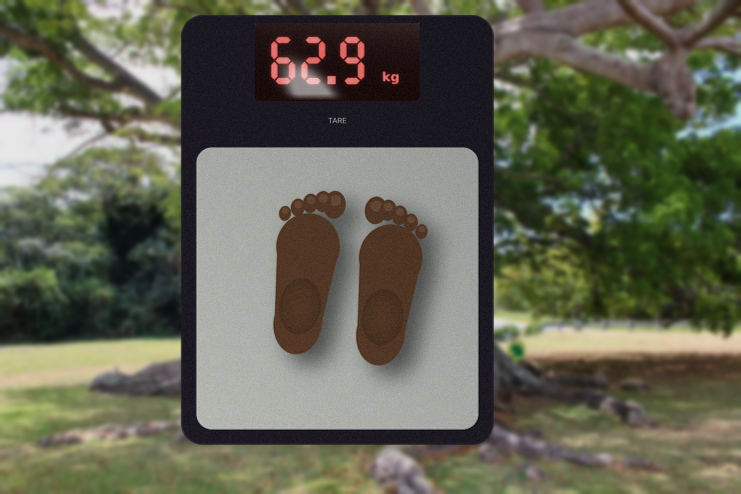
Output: 62.9
